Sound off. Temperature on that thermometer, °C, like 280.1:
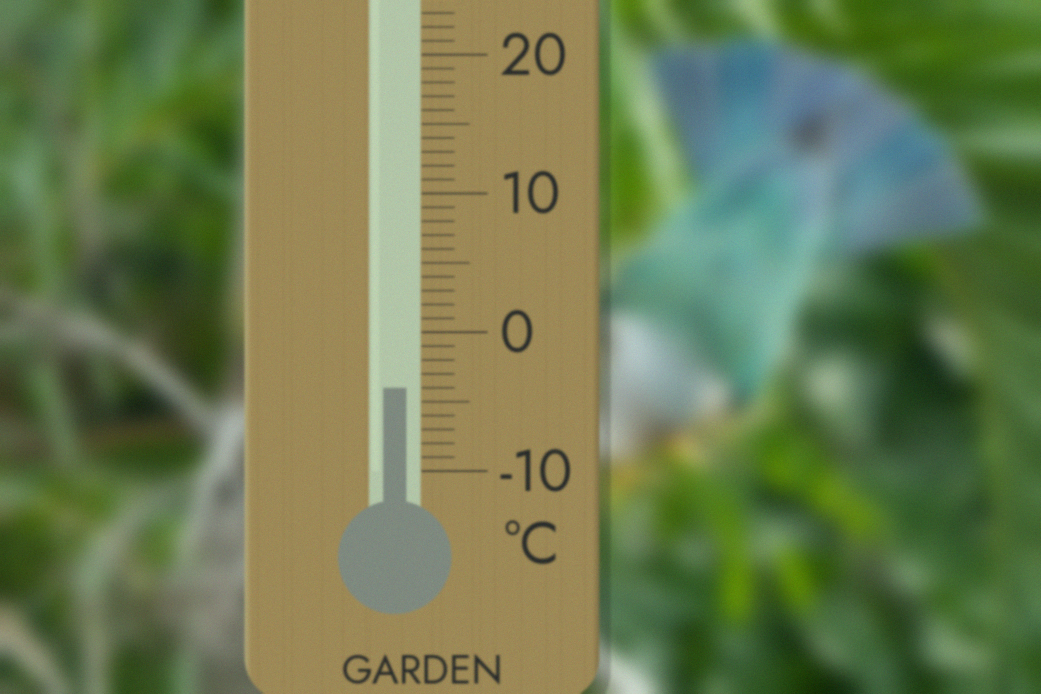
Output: -4
